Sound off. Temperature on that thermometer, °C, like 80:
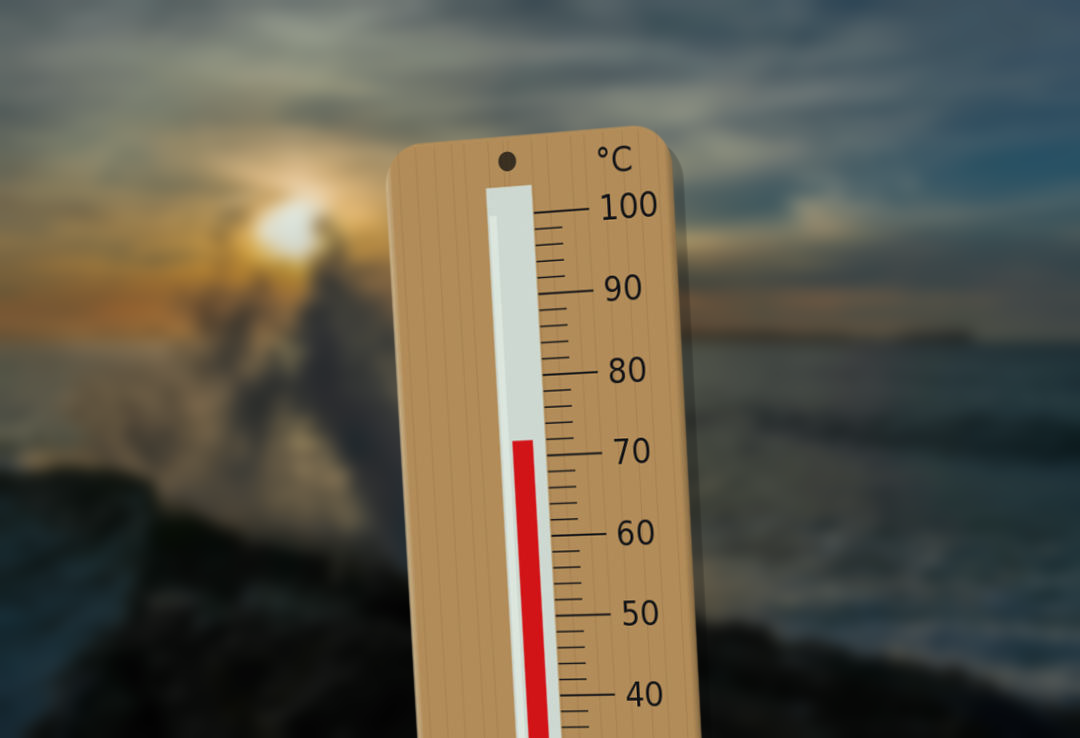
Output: 72
